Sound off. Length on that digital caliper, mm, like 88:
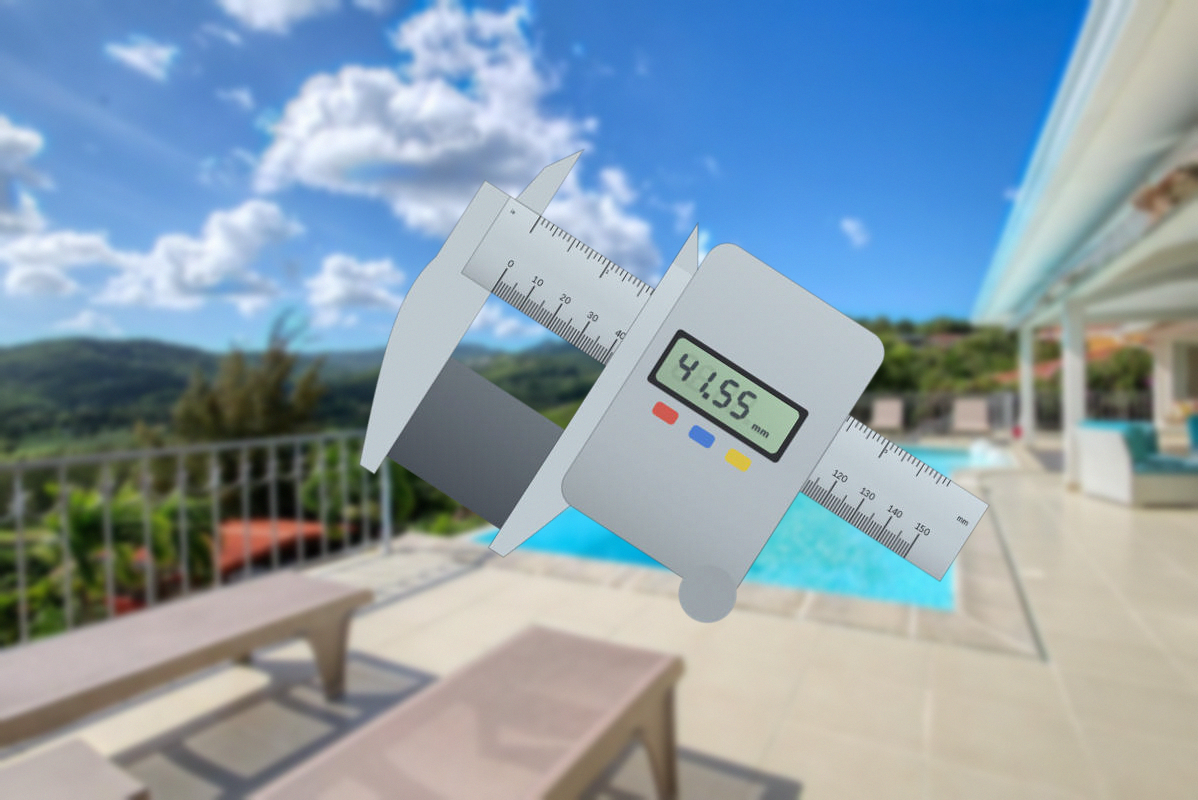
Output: 41.55
